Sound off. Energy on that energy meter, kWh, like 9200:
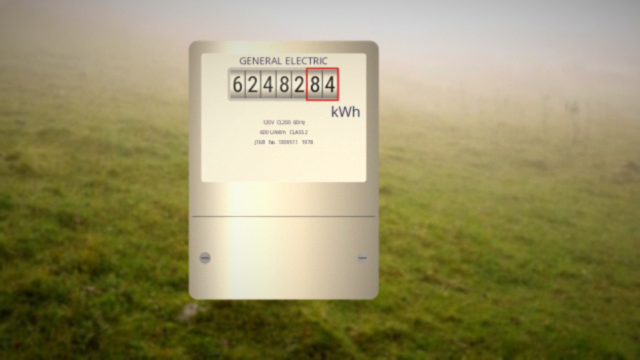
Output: 62482.84
